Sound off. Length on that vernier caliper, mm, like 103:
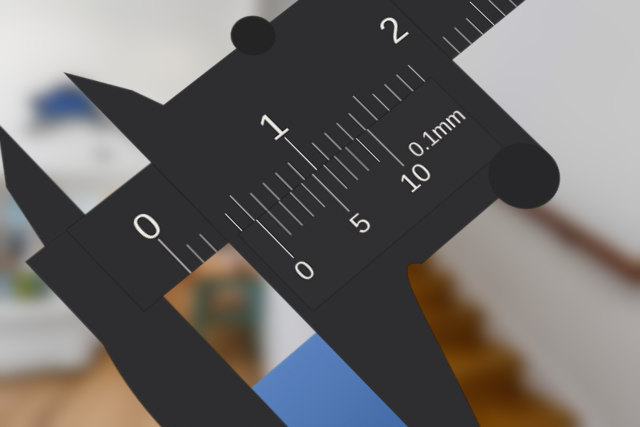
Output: 5.1
